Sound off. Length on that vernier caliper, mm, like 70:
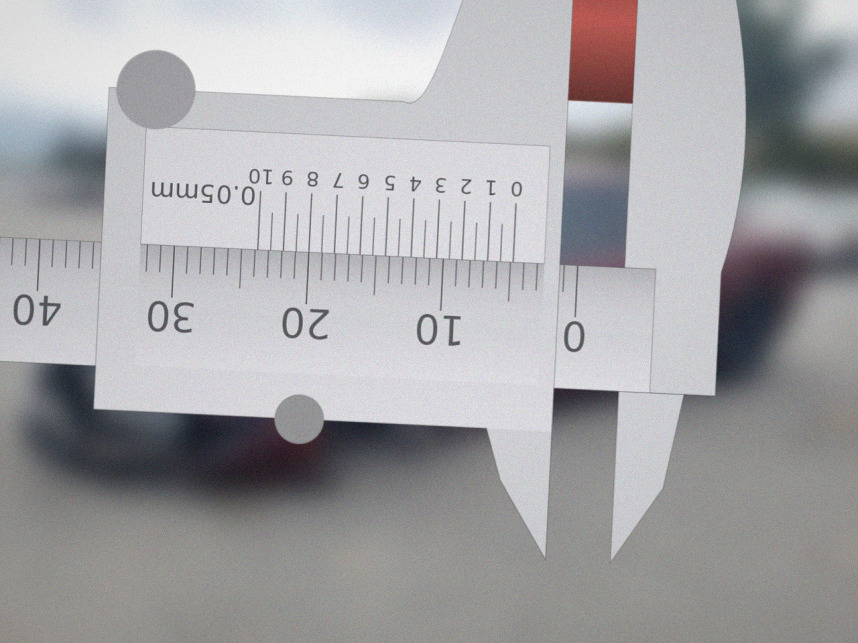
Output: 4.8
